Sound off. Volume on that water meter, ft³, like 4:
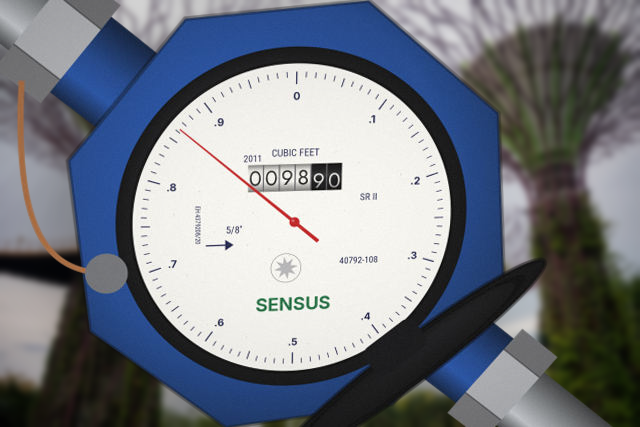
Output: 9889.86
